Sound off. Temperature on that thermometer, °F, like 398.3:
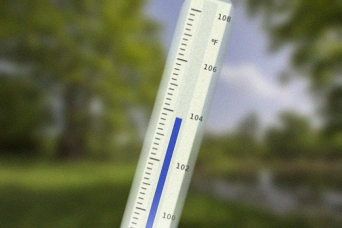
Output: 103.8
